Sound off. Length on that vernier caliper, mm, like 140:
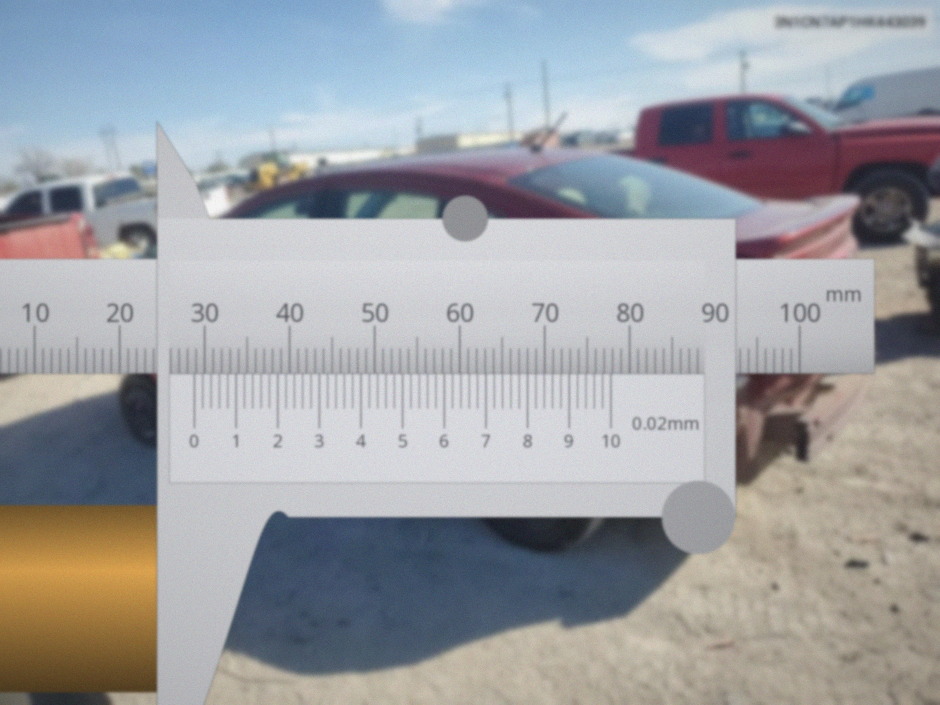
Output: 28.8
